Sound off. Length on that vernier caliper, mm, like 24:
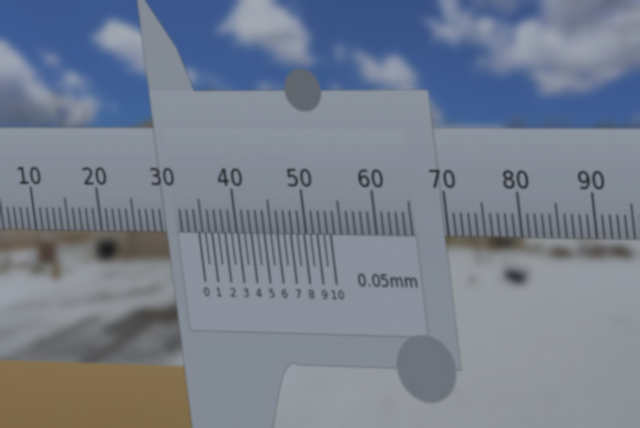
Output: 34.5
